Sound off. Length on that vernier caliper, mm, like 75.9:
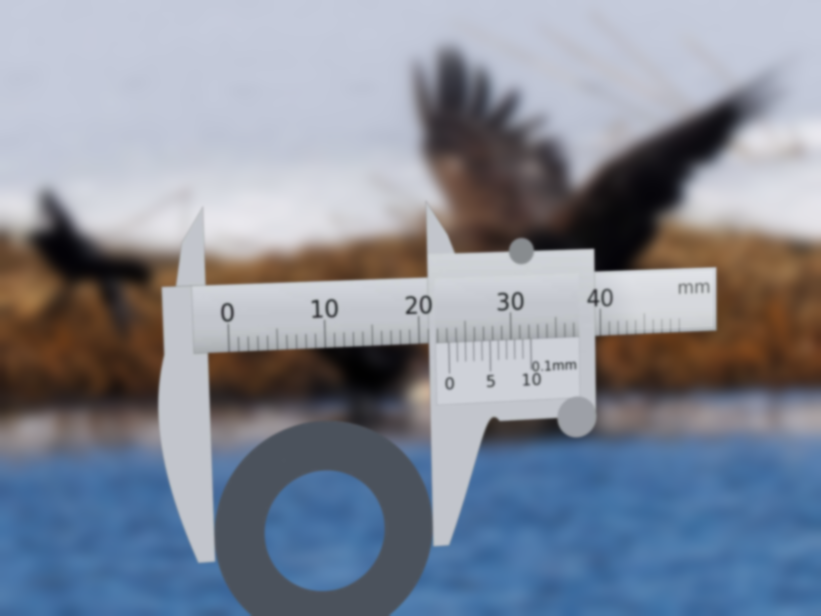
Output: 23.2
